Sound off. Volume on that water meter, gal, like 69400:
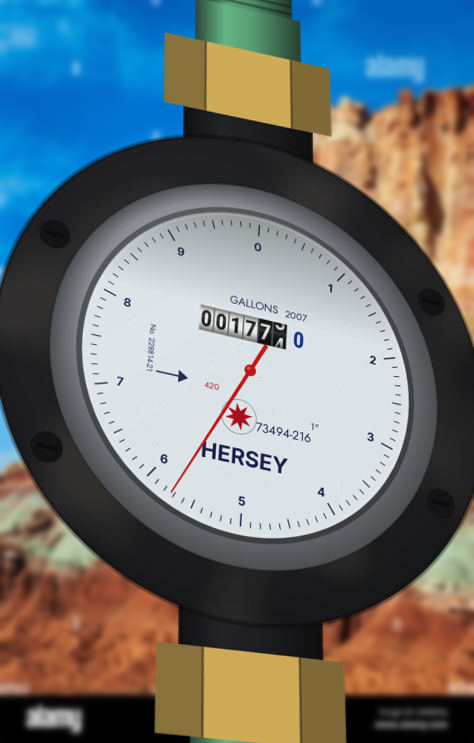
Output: 17735.7
